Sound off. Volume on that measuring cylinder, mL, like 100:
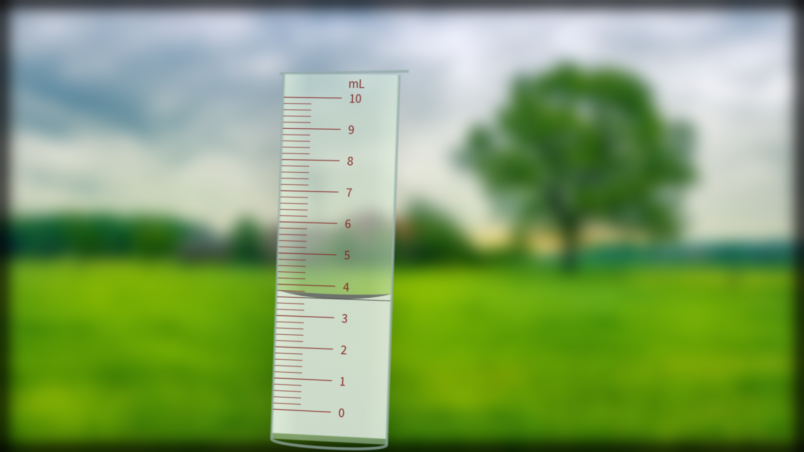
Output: 3.6
